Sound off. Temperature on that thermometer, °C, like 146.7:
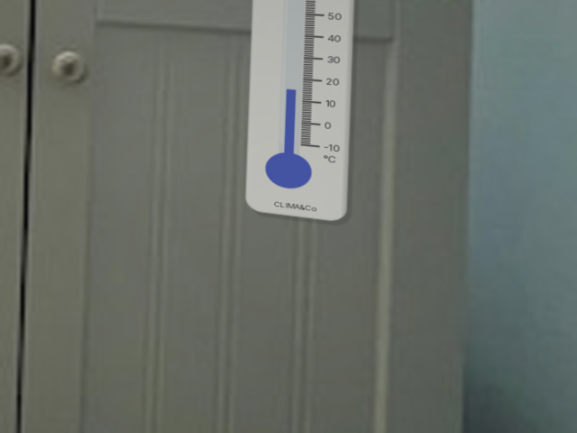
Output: 15
